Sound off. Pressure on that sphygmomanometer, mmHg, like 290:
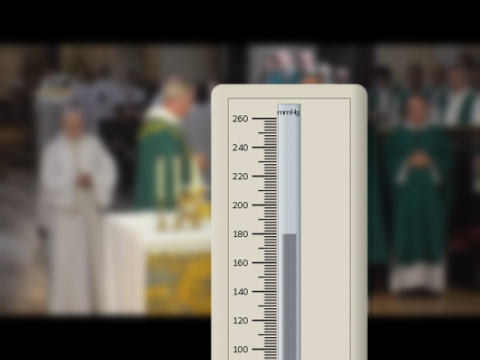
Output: 180
